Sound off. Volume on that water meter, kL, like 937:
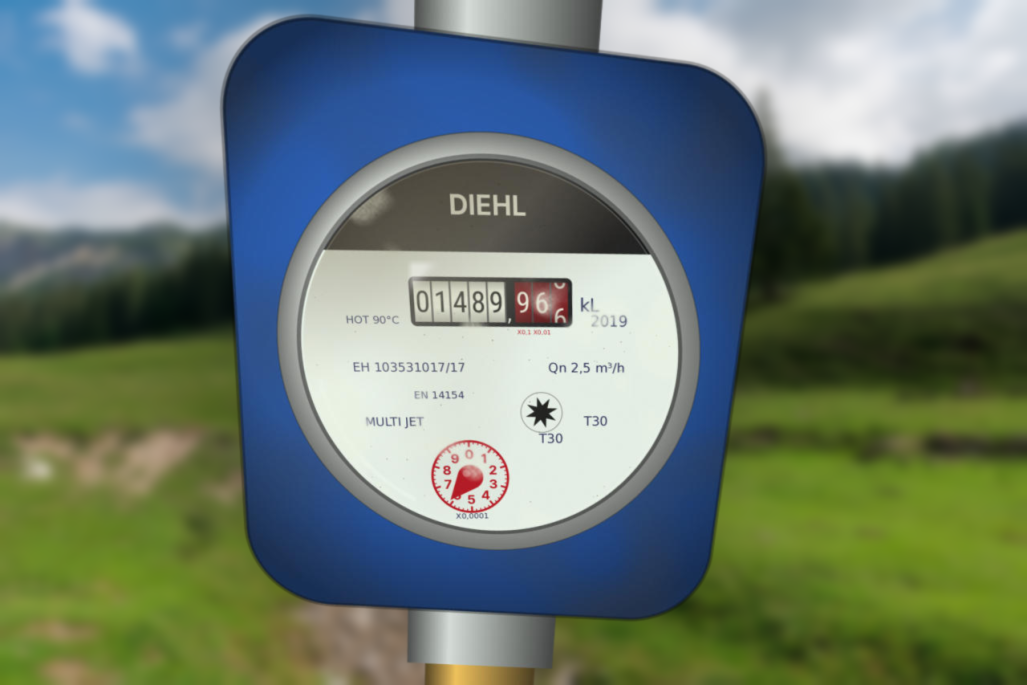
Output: 1489.9656
